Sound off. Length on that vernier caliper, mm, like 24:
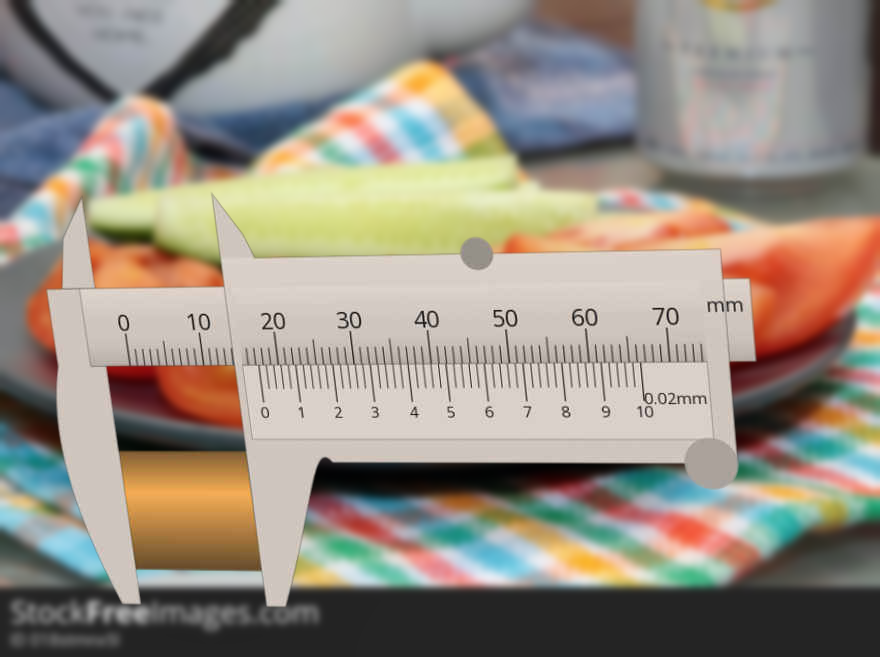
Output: 17.4
